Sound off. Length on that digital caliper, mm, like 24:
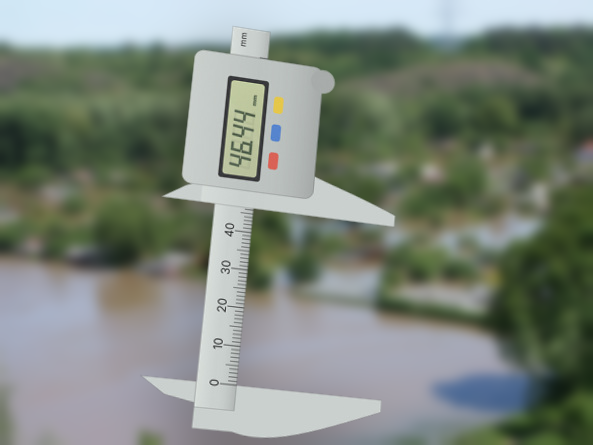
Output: 46.44
